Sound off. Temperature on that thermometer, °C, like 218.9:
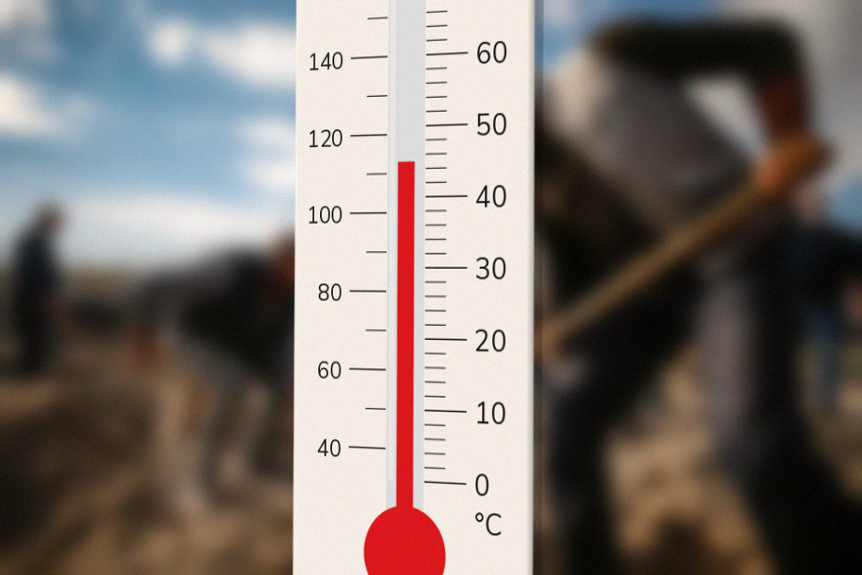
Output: 45
